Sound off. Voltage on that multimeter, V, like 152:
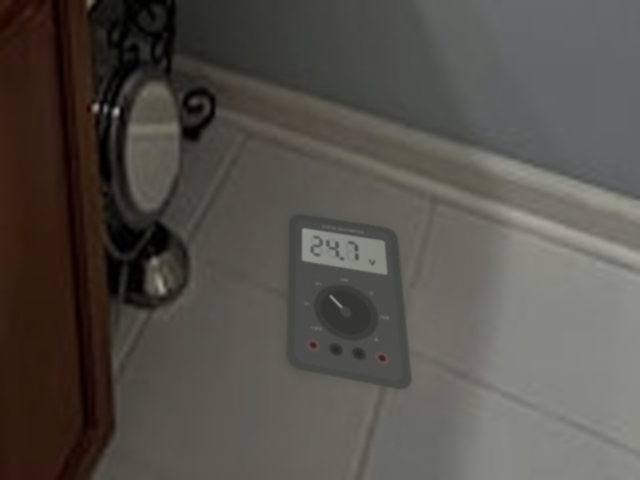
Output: 24.7
